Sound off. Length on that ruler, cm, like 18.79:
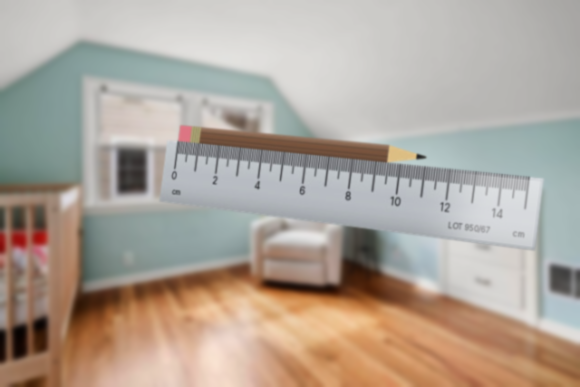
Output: 11
